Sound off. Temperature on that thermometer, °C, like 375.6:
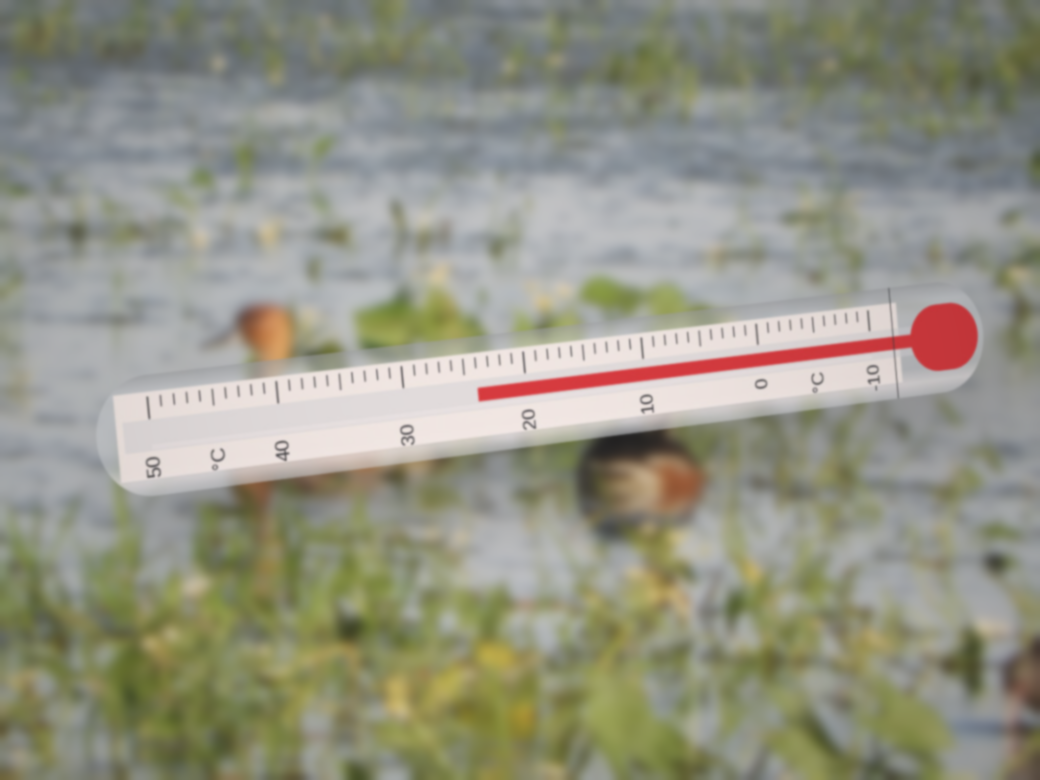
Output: 24
